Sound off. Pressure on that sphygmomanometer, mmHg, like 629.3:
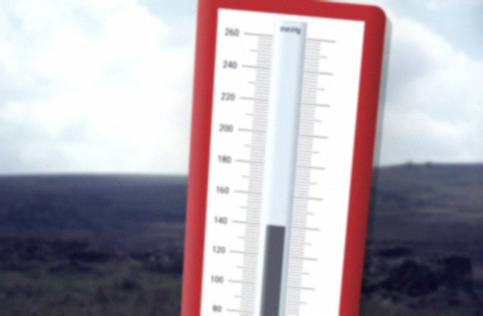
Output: 140
